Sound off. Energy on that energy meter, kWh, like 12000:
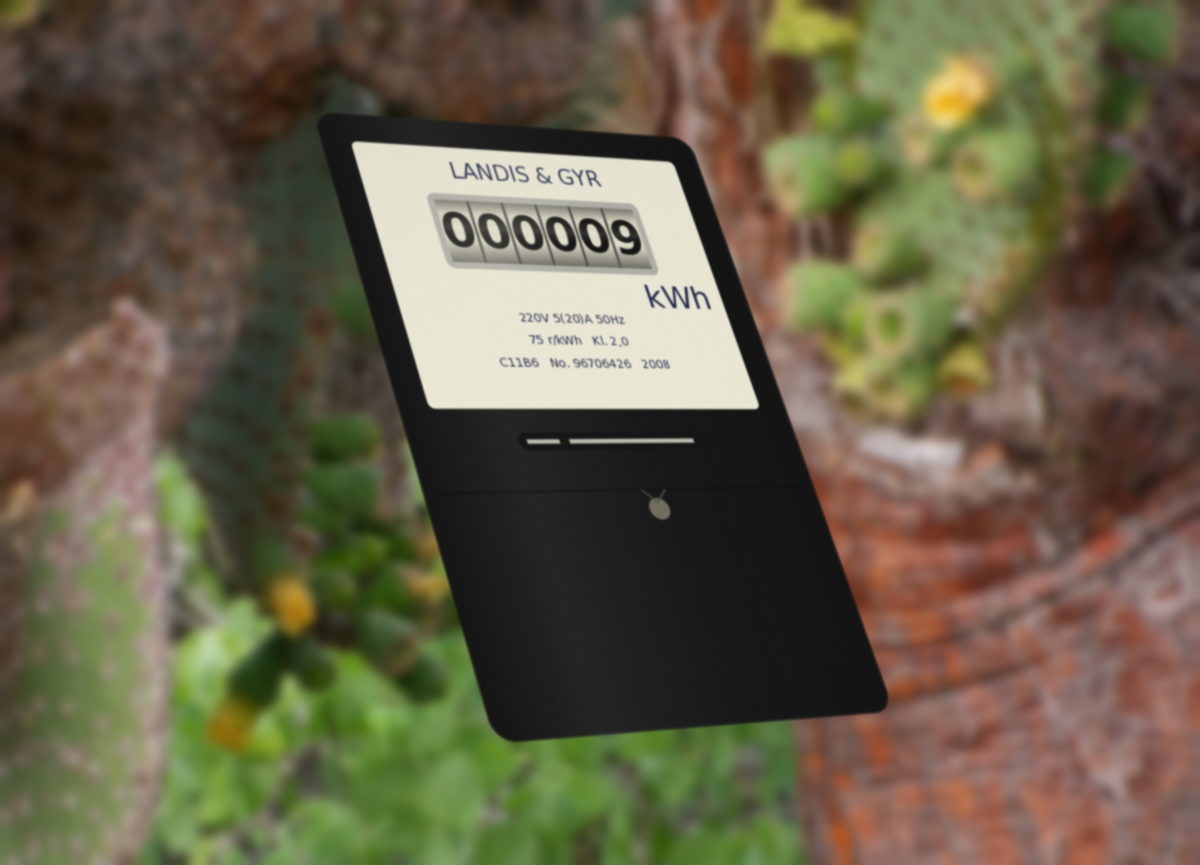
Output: 9
